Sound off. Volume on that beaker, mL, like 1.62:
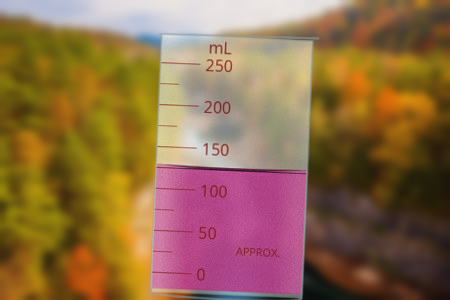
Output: 125
